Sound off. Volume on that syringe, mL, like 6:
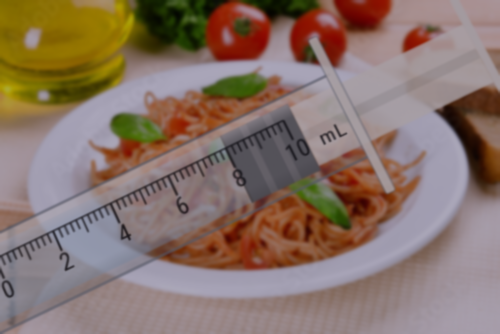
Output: 8
